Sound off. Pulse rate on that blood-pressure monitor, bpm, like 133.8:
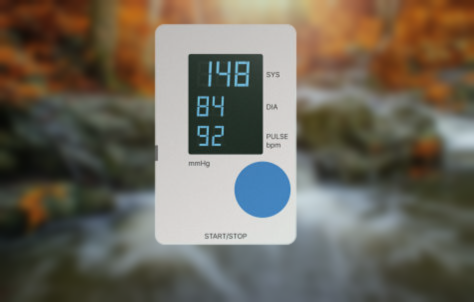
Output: 92
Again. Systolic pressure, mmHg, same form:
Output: 148
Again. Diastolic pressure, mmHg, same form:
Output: 84
